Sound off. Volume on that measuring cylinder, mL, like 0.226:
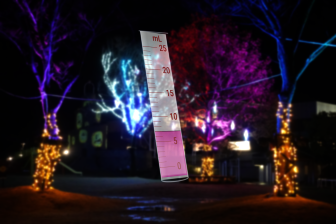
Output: 7
